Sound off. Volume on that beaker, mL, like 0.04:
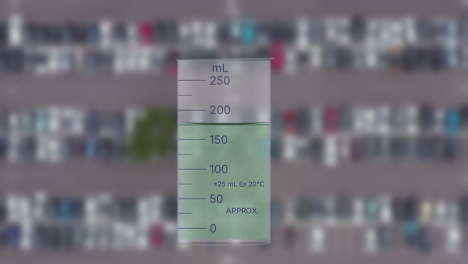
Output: 175
